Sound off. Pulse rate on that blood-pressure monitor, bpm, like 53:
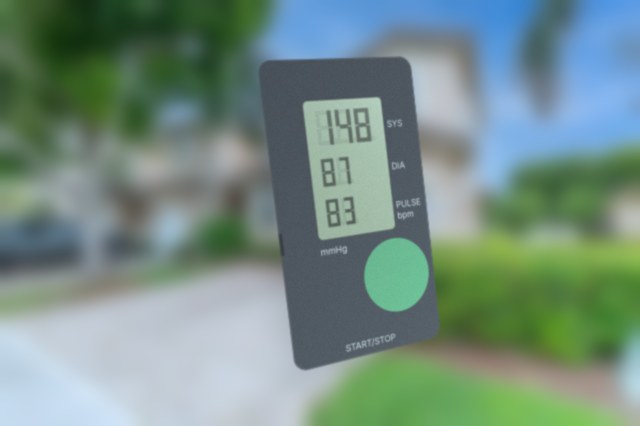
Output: 83
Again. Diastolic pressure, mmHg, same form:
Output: 87
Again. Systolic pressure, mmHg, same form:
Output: 148
